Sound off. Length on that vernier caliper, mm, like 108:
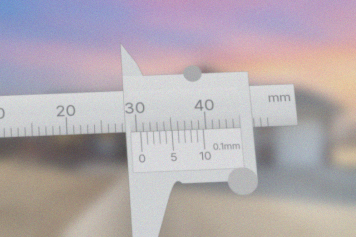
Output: 30.6
